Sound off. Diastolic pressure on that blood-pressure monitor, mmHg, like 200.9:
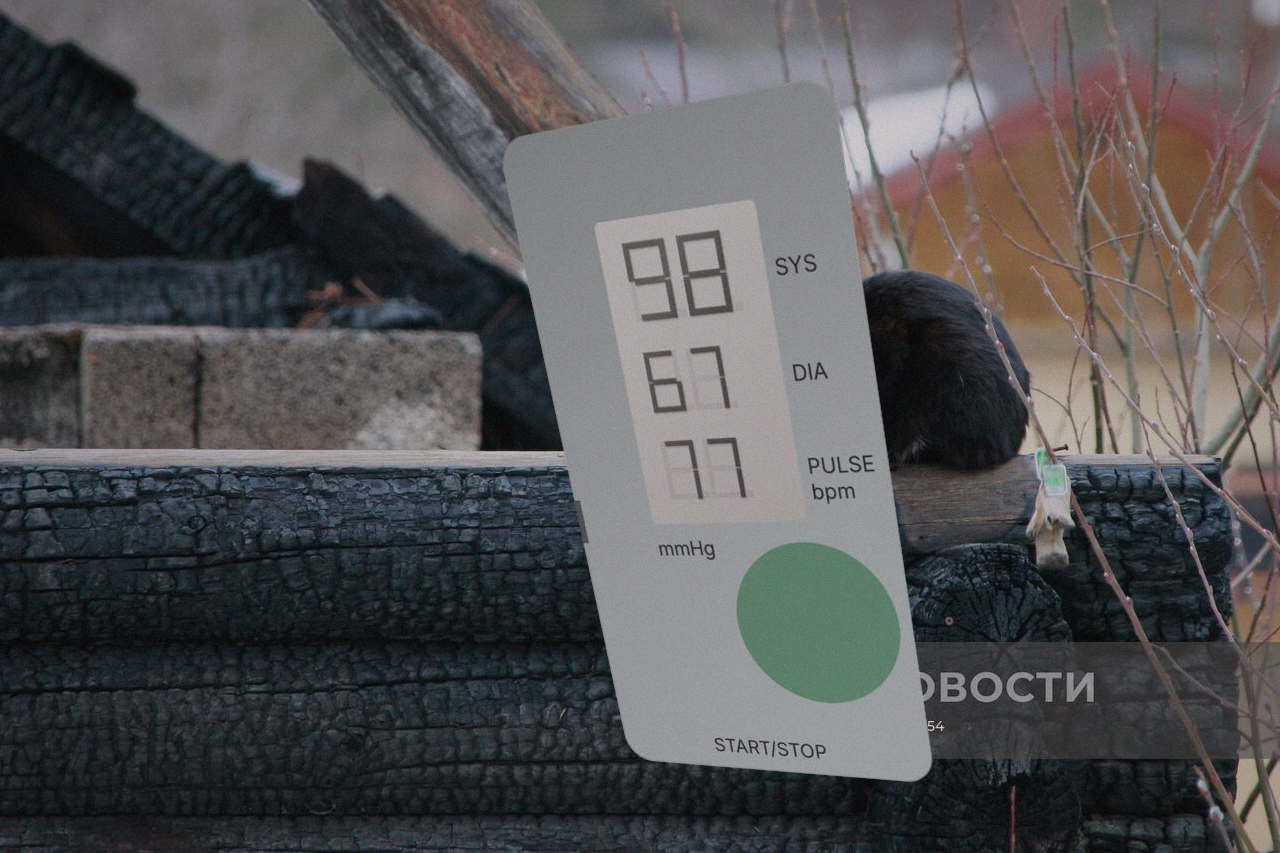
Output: 67
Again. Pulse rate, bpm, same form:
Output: 77
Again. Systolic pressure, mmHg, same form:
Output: 98
